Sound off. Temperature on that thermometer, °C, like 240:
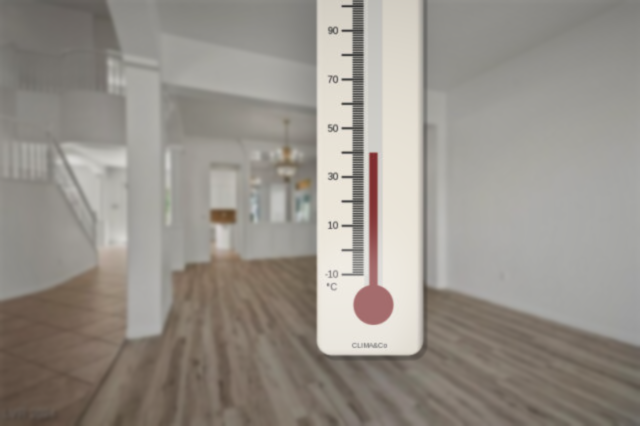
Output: 40
